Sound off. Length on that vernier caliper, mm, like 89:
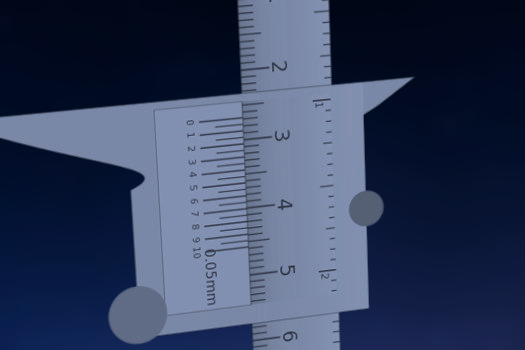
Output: 26.8
